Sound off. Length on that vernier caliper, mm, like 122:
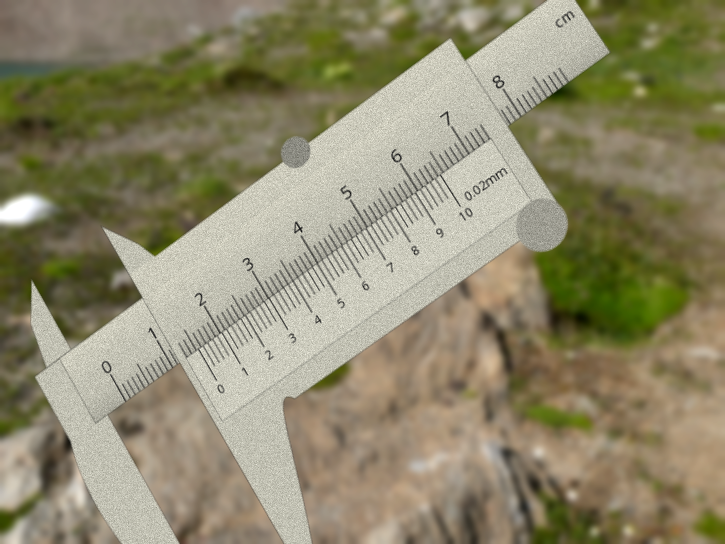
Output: 15.4
